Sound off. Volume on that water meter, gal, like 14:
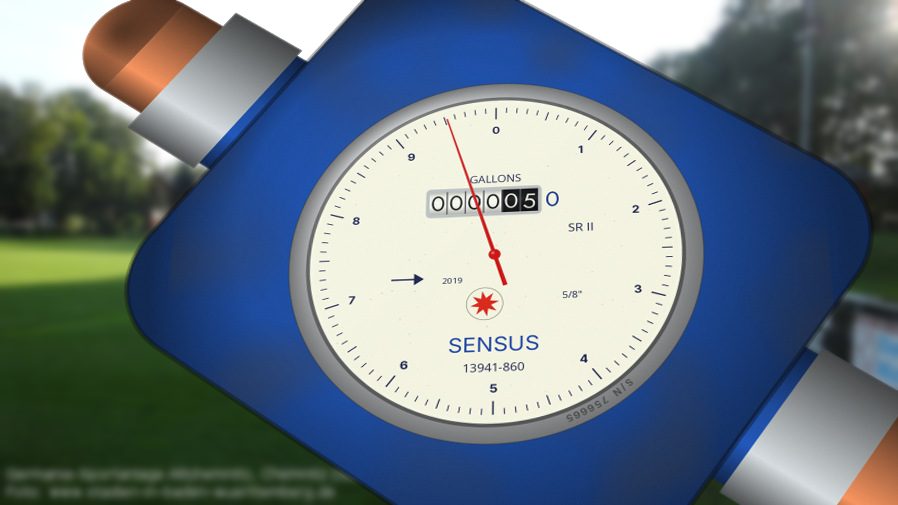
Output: 49.5
